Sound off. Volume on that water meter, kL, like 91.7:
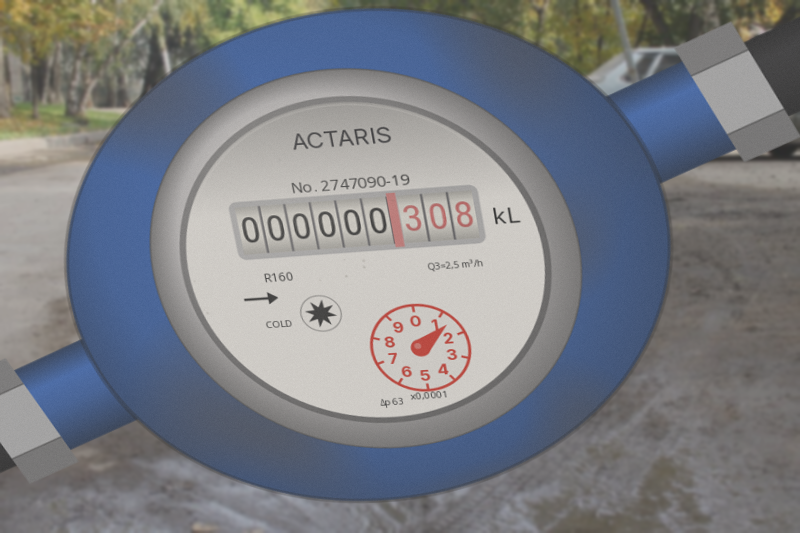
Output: 0.3081
